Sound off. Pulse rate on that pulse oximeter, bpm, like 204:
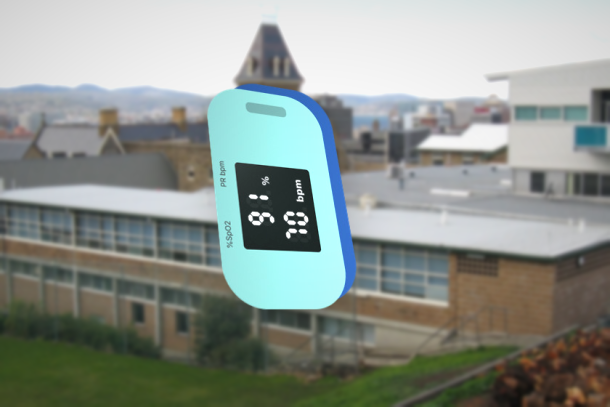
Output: 70
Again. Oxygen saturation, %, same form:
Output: 91
